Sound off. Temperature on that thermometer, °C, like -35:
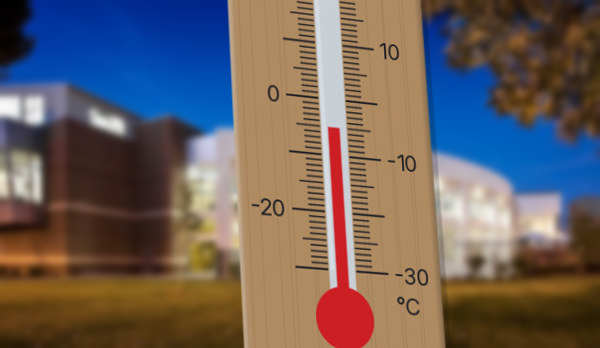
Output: -5
